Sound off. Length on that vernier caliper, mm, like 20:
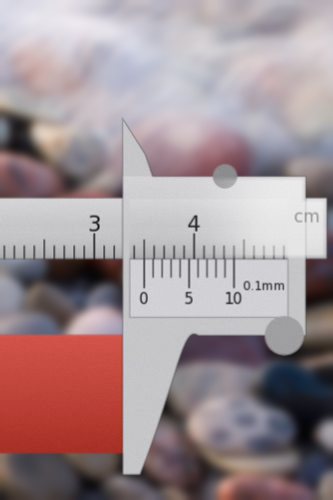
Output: 35.0
